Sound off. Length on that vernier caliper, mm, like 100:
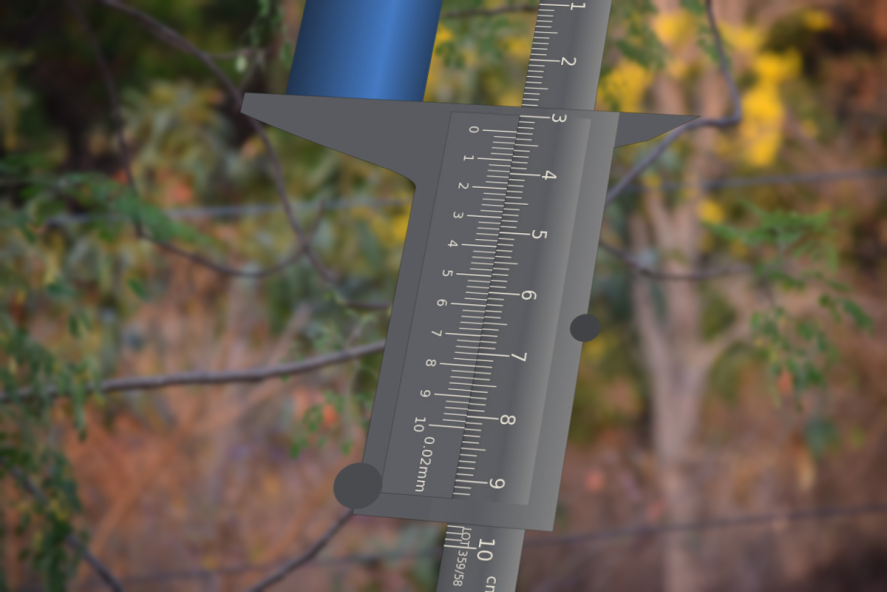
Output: 32.8
